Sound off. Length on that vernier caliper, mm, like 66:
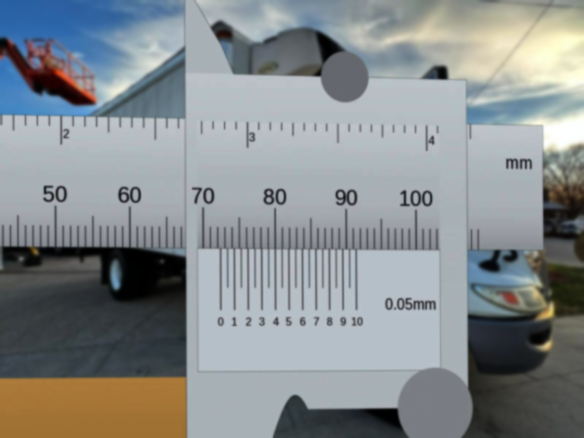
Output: 72.4
